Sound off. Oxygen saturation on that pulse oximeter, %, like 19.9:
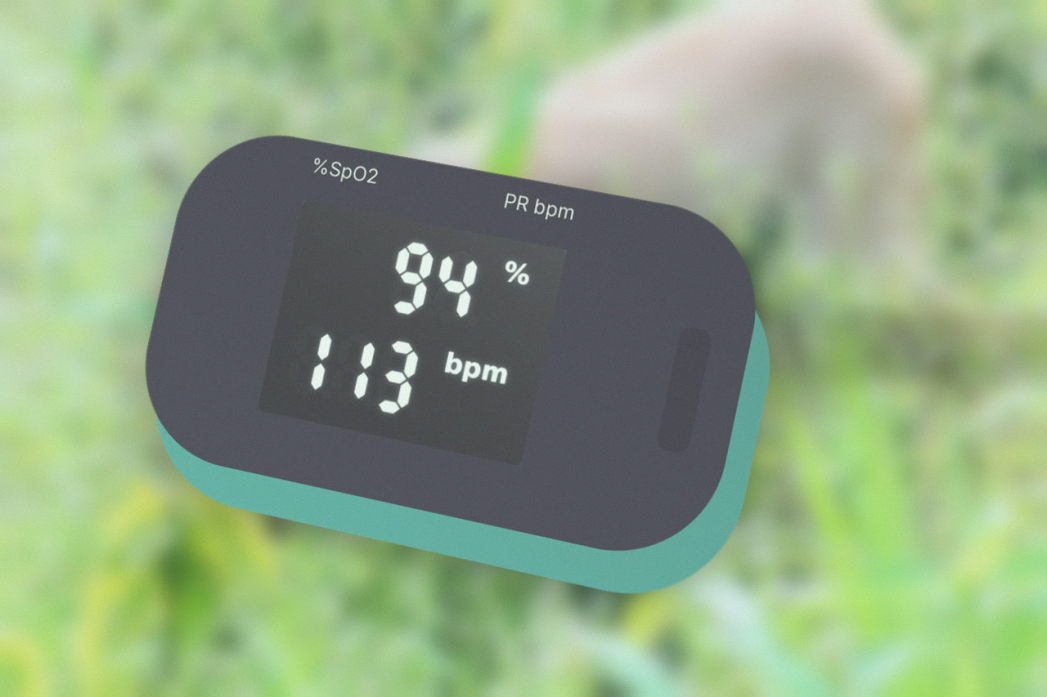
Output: 94
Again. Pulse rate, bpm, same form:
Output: 113
